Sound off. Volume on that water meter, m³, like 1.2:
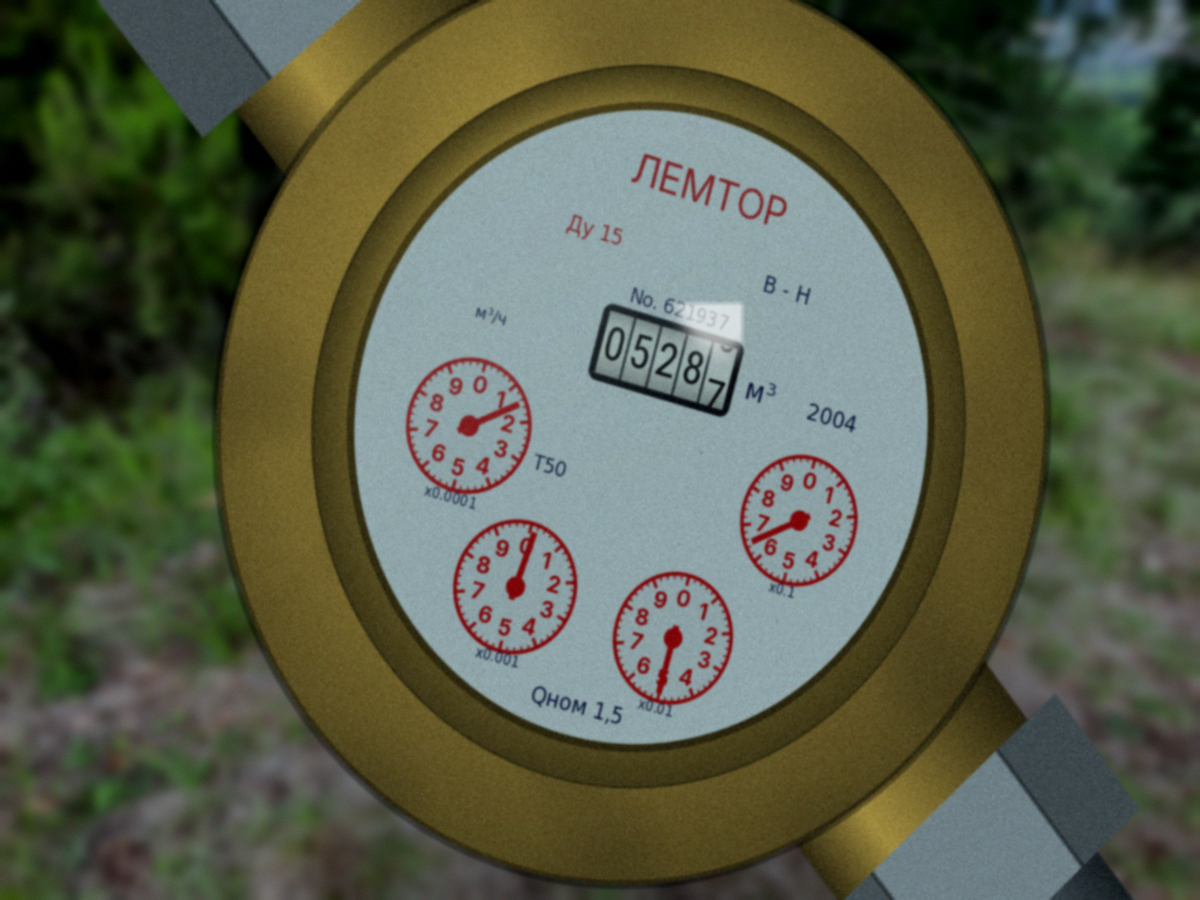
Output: 5286.6501
